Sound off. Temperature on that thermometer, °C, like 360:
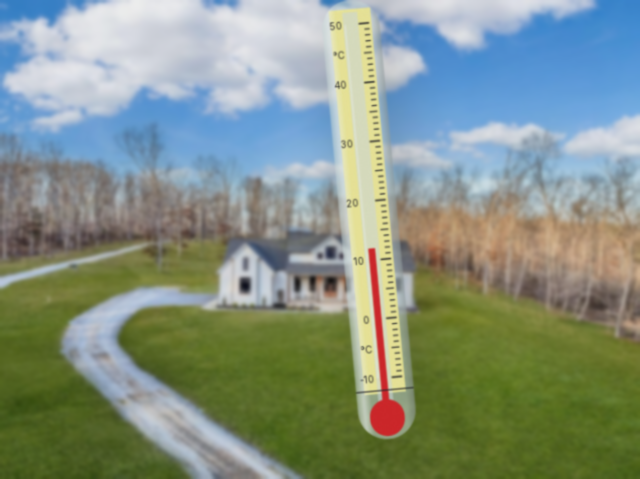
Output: 12
